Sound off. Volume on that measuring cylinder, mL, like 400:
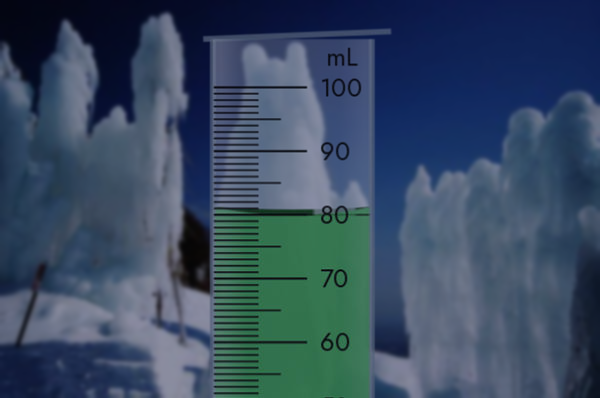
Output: 80
